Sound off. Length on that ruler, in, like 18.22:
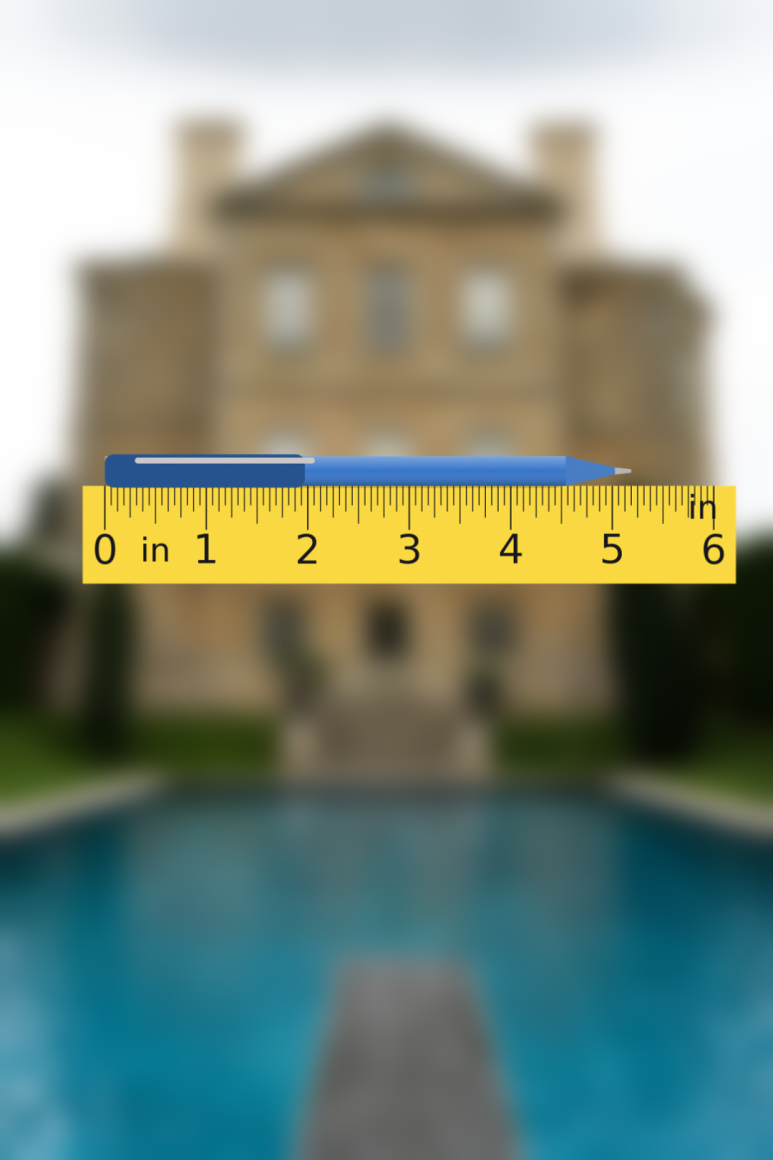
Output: 5.1875
